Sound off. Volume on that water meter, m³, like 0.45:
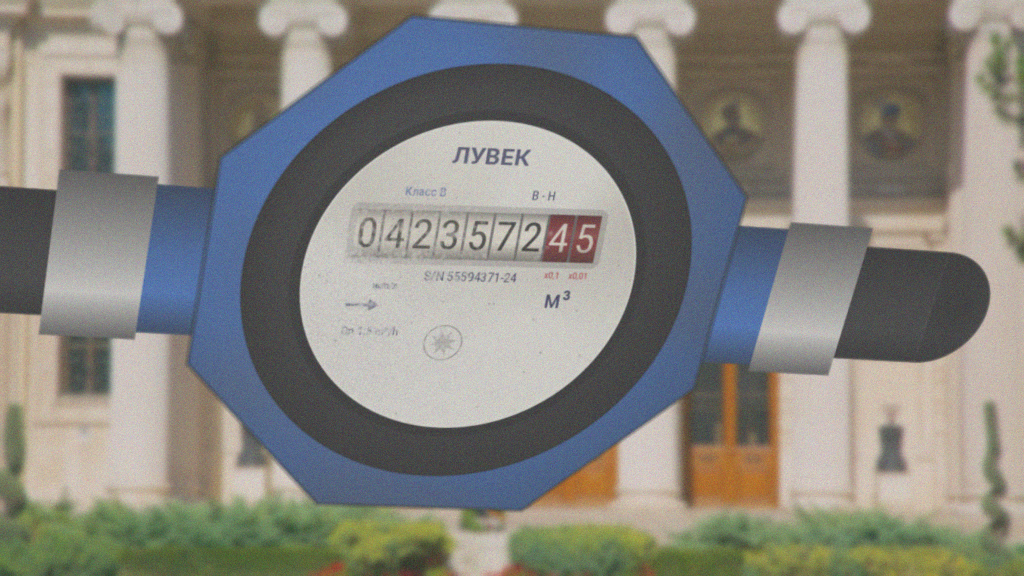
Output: 423572.45
